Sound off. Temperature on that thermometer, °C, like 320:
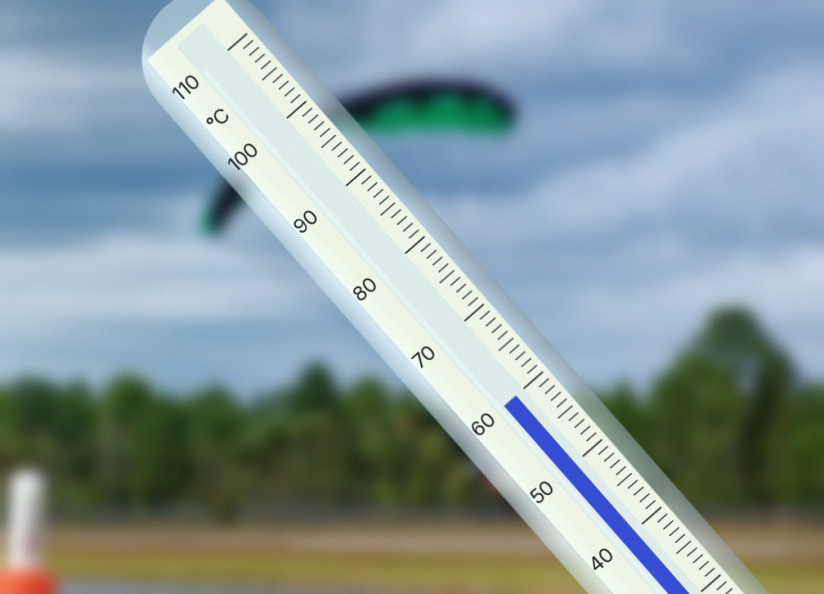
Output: 60
